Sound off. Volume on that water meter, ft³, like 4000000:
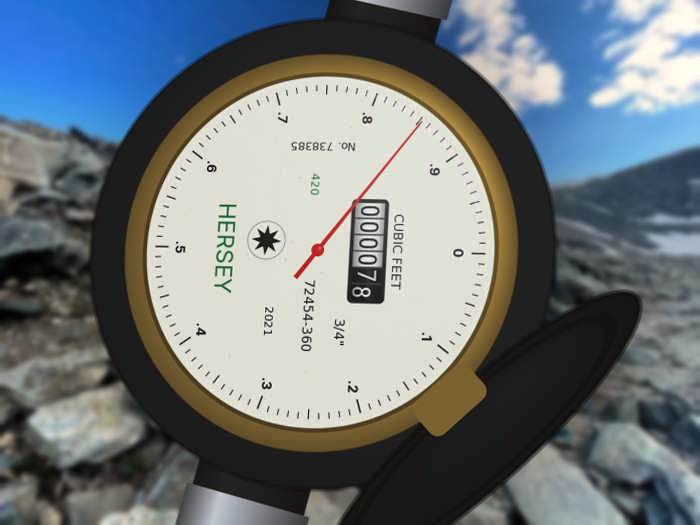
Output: 77.85
